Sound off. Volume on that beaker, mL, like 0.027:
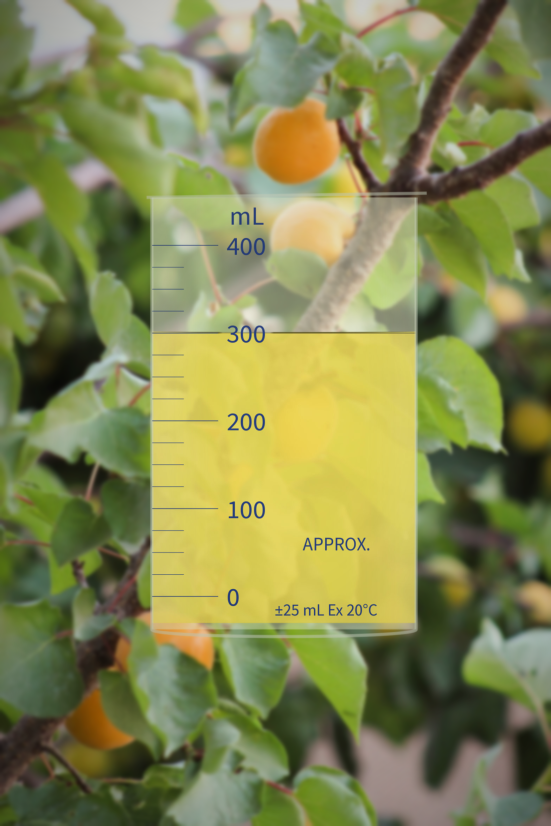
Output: 300
